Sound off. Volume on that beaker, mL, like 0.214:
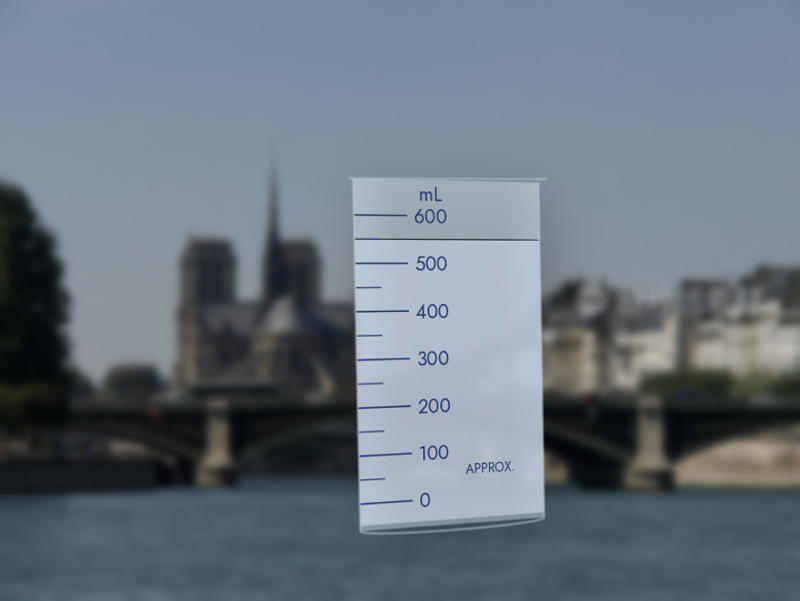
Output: 550
